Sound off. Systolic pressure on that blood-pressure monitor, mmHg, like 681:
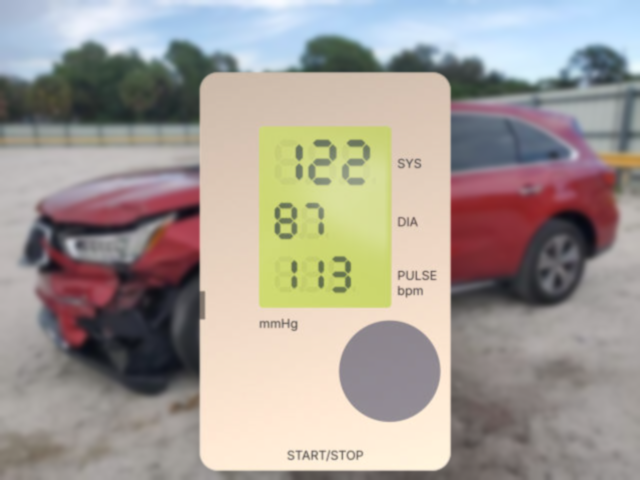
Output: 122
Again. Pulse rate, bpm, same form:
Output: 113
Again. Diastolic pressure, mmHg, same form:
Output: 87
